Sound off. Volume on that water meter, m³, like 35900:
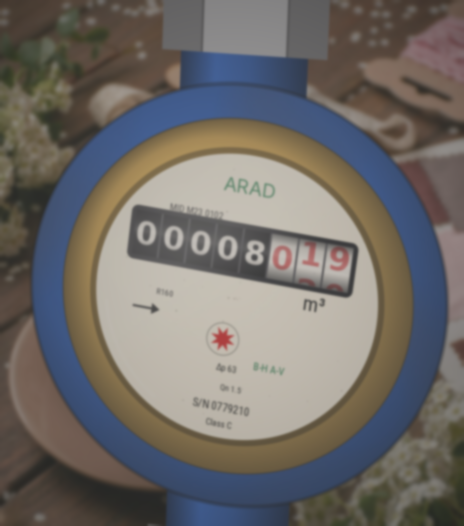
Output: 8.019
